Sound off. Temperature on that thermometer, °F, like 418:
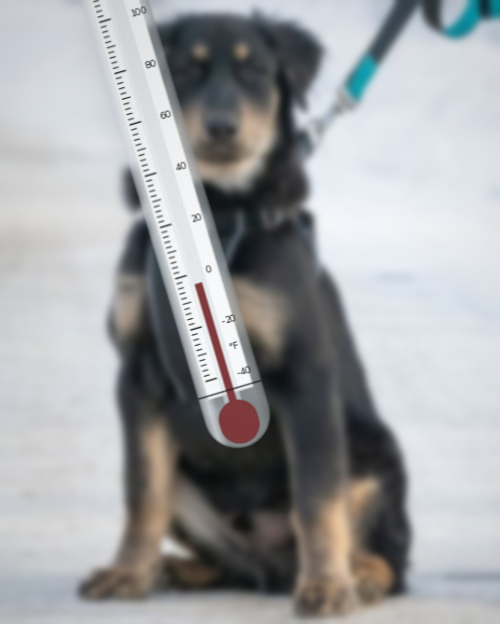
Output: -4
